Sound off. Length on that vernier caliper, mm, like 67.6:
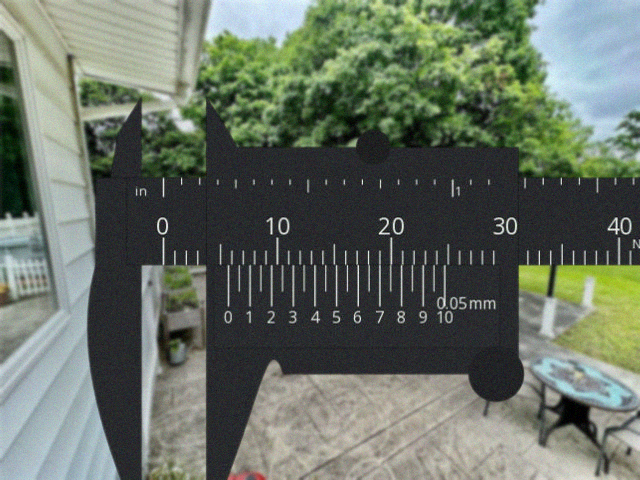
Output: 5.7
